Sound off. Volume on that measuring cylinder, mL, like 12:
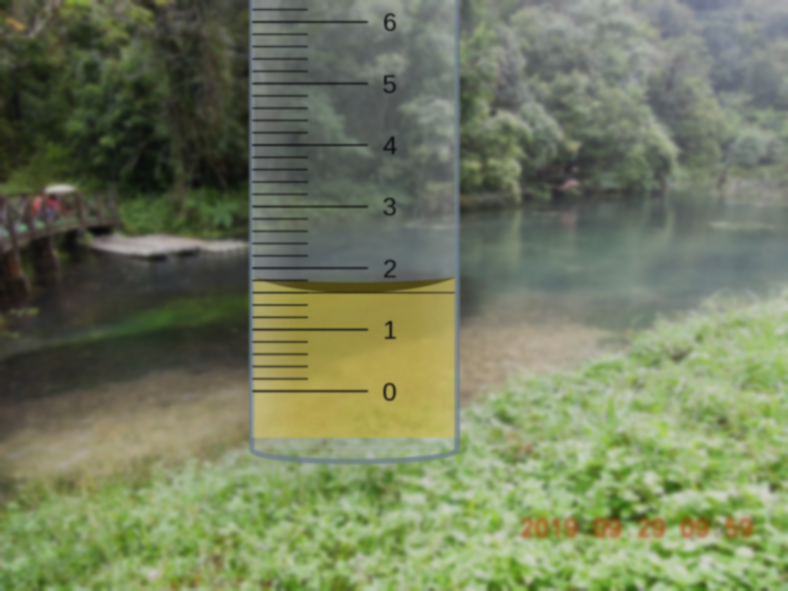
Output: 1.6
